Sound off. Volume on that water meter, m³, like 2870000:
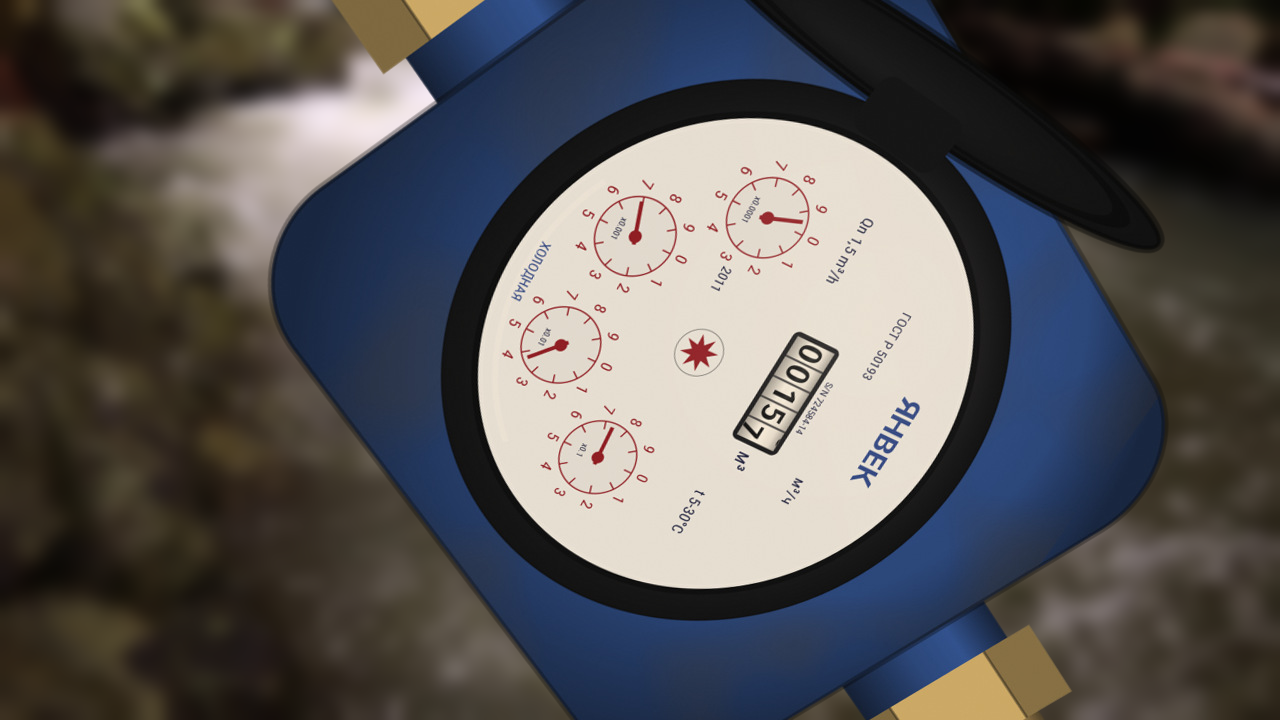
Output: 156.7369
